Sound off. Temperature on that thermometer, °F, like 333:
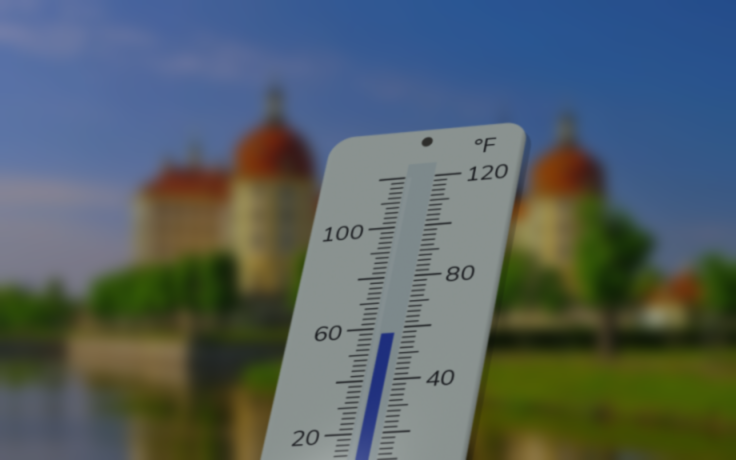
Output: 58
